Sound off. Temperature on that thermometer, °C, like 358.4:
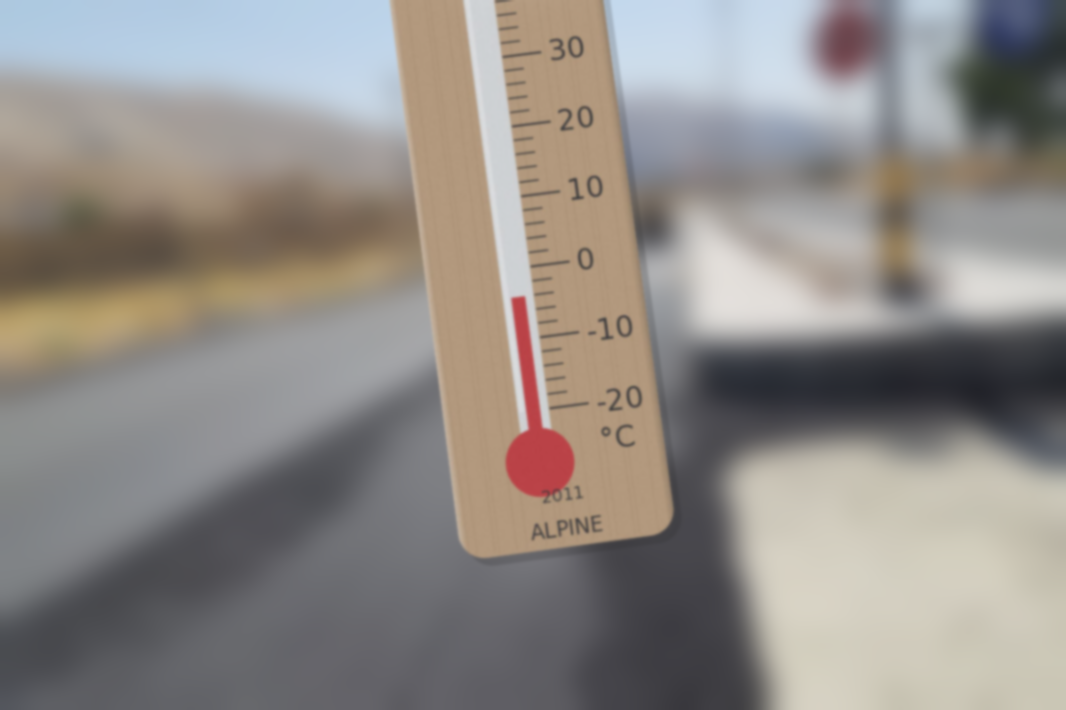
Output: -4
